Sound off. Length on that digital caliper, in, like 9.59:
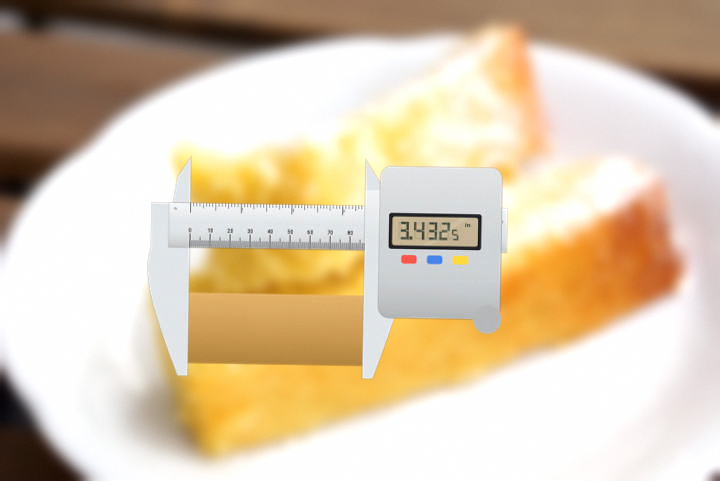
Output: 3.4325
